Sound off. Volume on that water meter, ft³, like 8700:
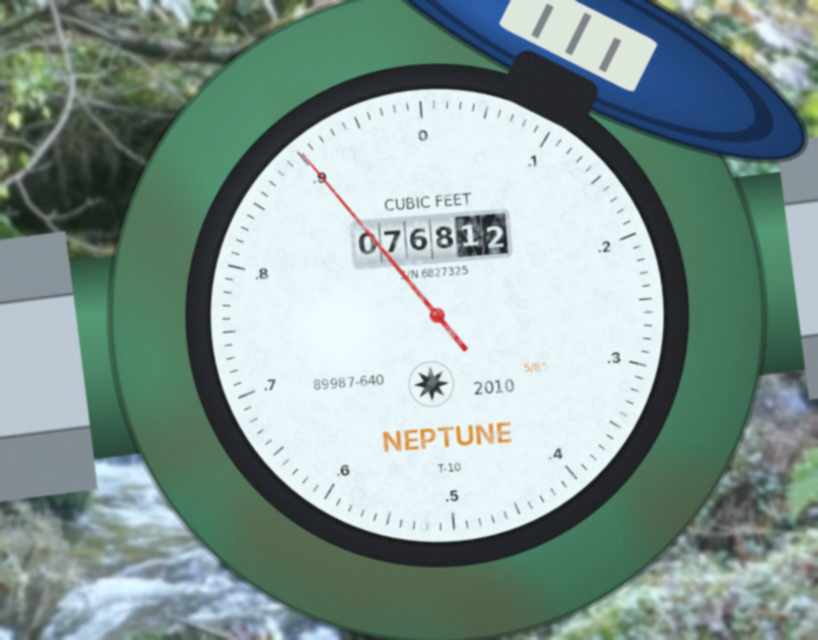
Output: 76811.90
